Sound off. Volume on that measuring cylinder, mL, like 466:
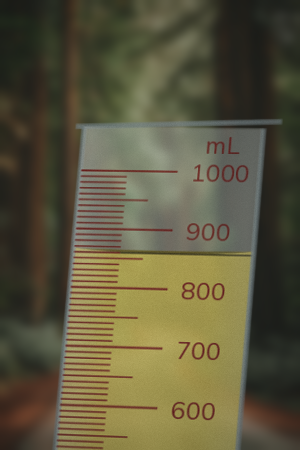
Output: 860
